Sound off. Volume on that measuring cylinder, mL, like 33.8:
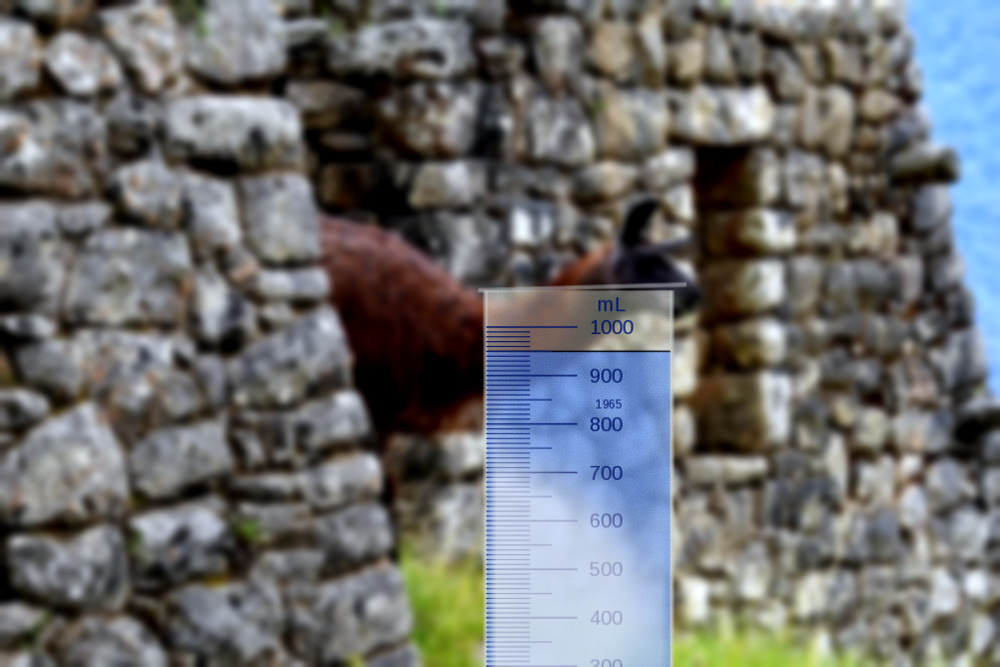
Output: 950
